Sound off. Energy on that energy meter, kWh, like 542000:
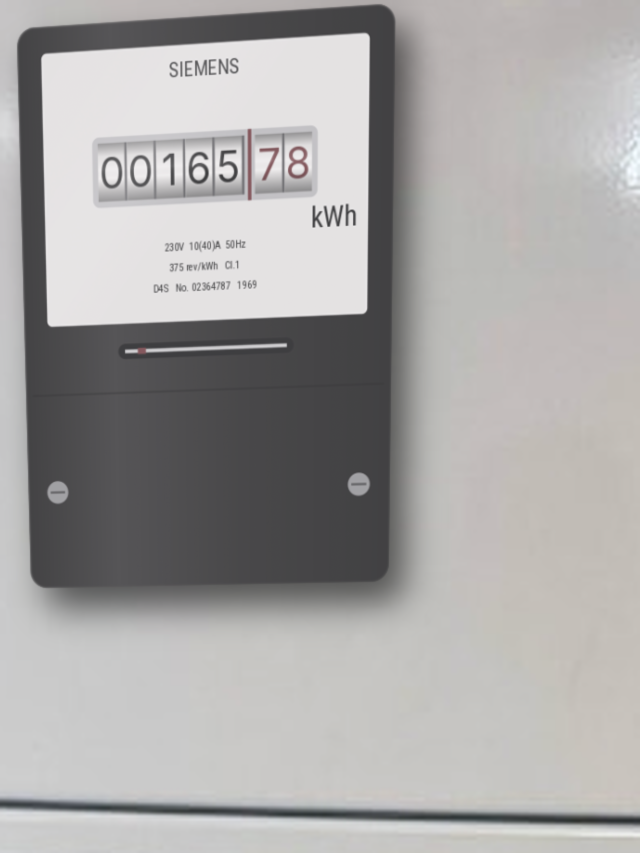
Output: 165.78
